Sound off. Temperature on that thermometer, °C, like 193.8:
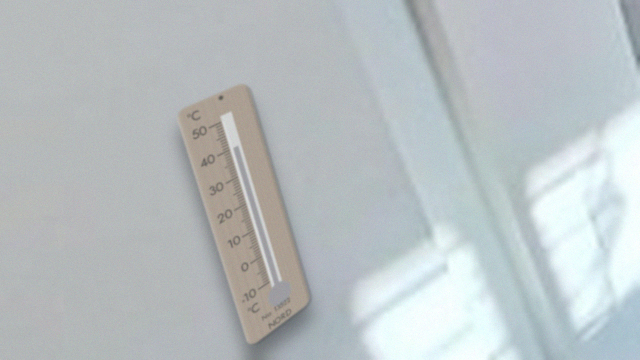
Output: 40
